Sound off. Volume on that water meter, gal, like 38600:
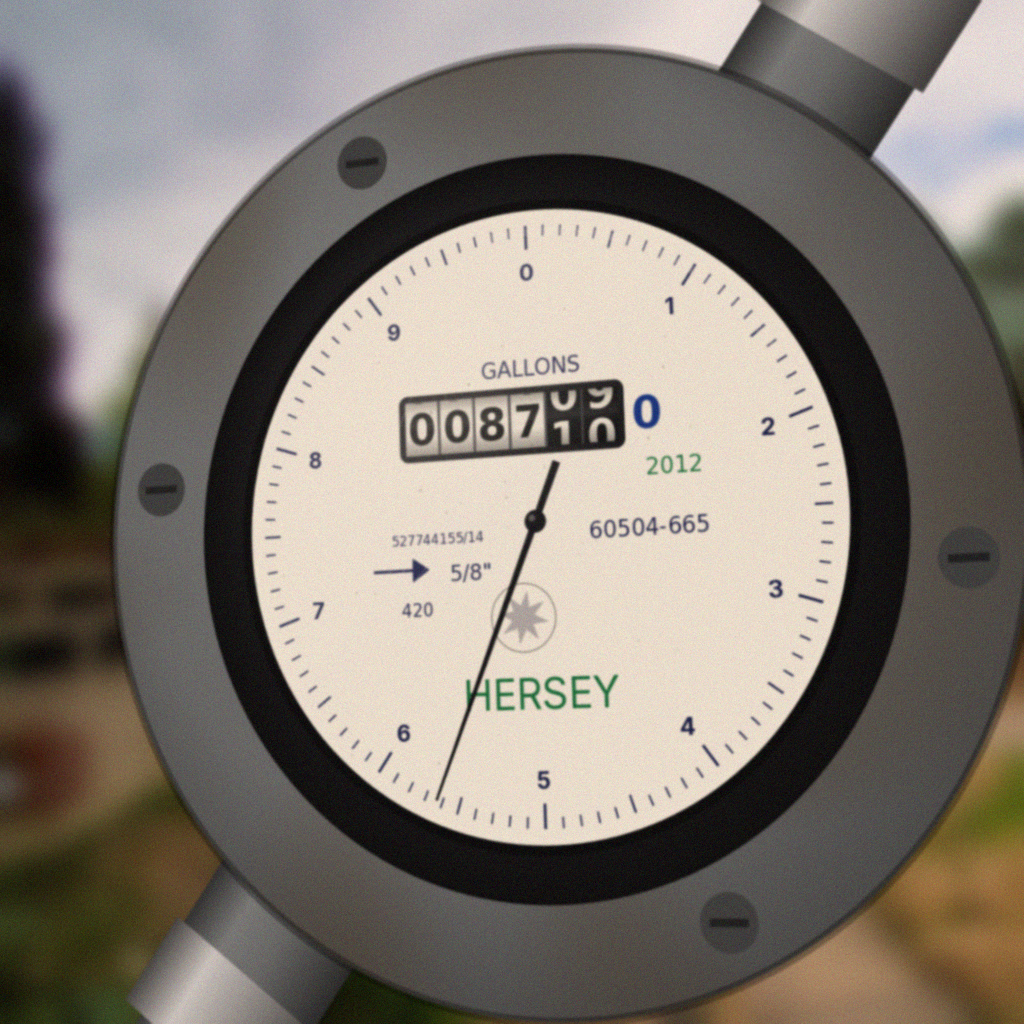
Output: 87095.6
